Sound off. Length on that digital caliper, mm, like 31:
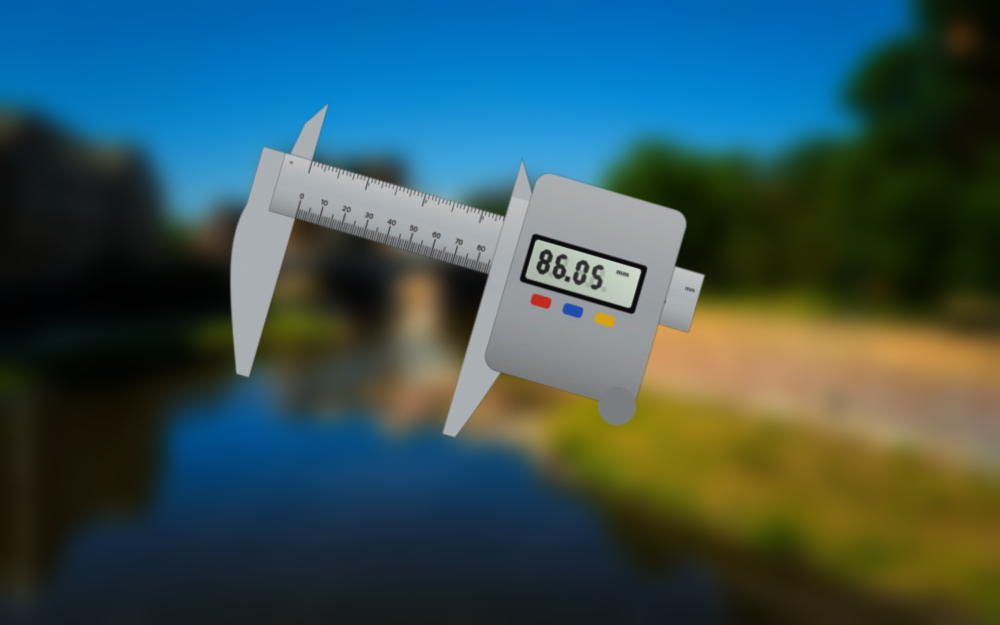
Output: 86.05
